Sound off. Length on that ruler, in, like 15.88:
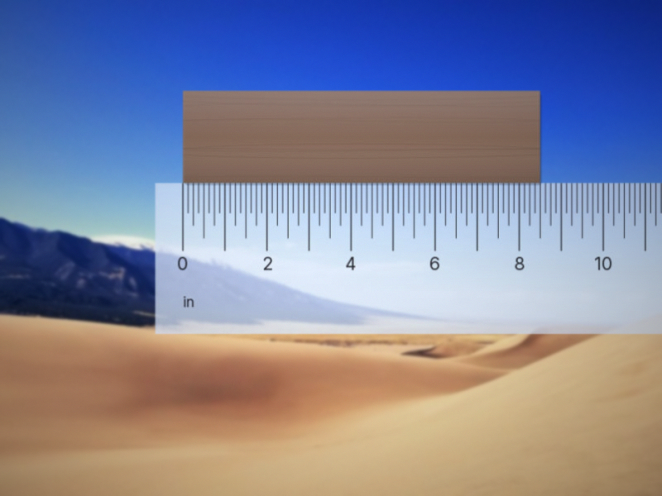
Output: 8.5
